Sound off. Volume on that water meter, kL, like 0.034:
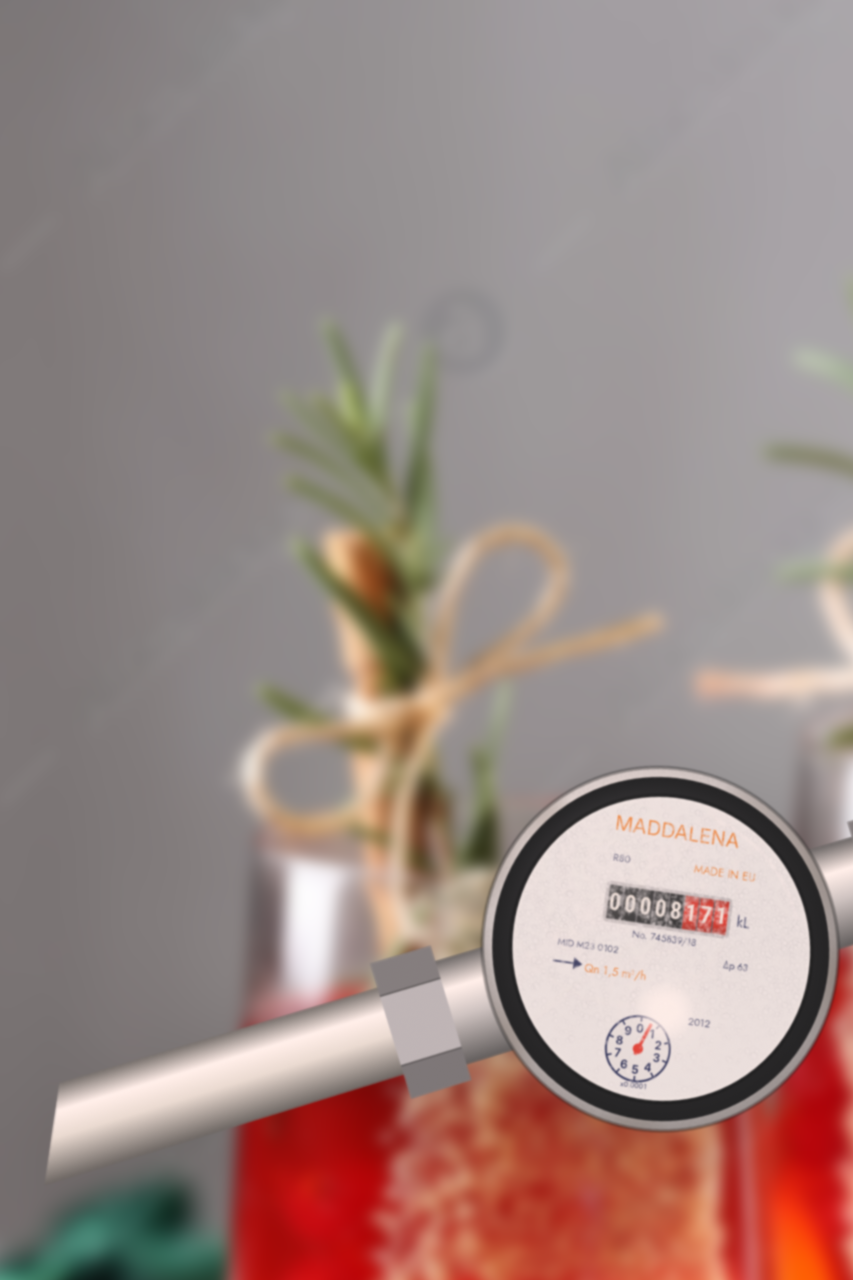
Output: 8.1710
